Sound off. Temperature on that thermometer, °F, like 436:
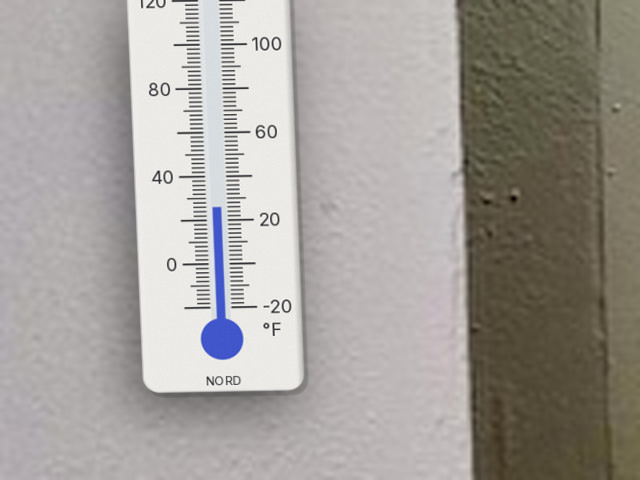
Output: 26
